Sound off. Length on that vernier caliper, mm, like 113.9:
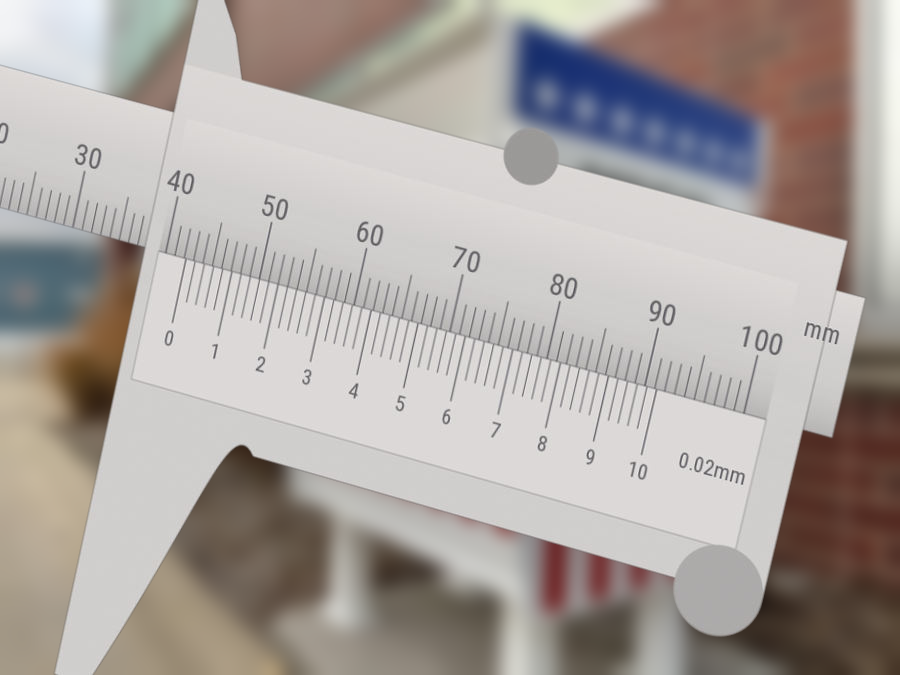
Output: 42.2
